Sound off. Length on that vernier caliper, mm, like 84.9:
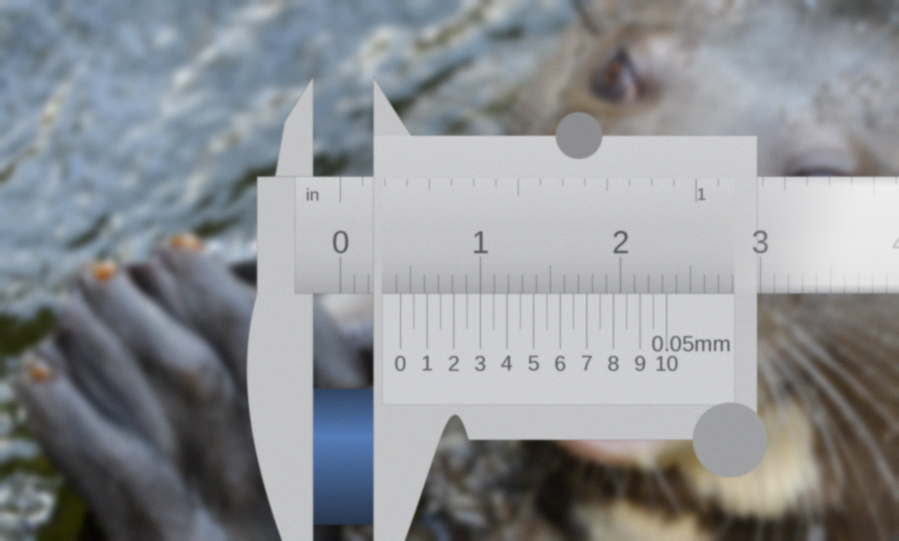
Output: 4.3
